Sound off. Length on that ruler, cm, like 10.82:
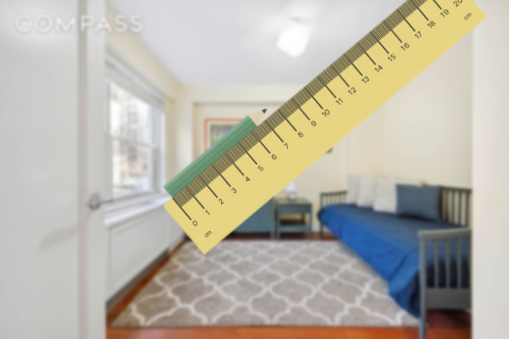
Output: 7.5
